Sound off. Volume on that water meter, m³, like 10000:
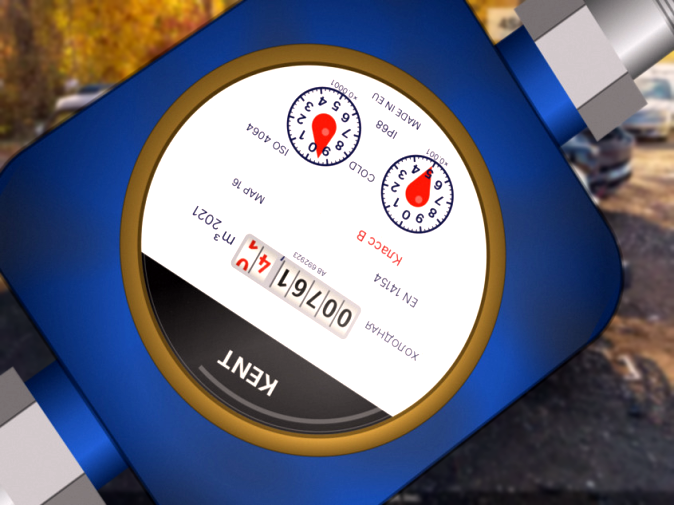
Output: 761.4049
